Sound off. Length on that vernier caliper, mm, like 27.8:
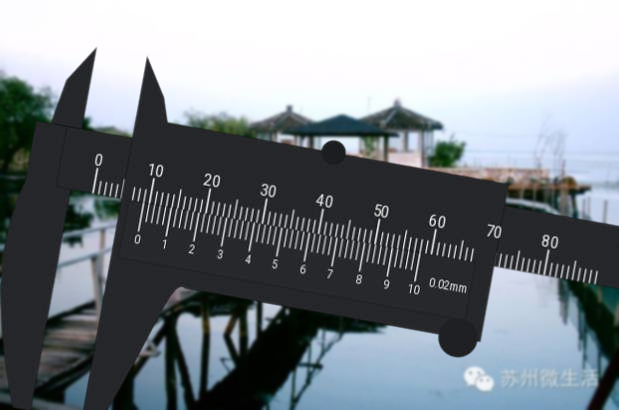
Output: 9.0
